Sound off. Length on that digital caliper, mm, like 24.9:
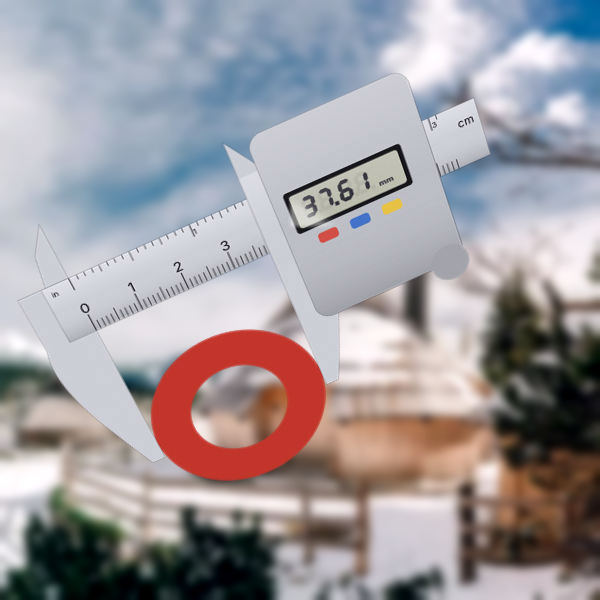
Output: 37.61
